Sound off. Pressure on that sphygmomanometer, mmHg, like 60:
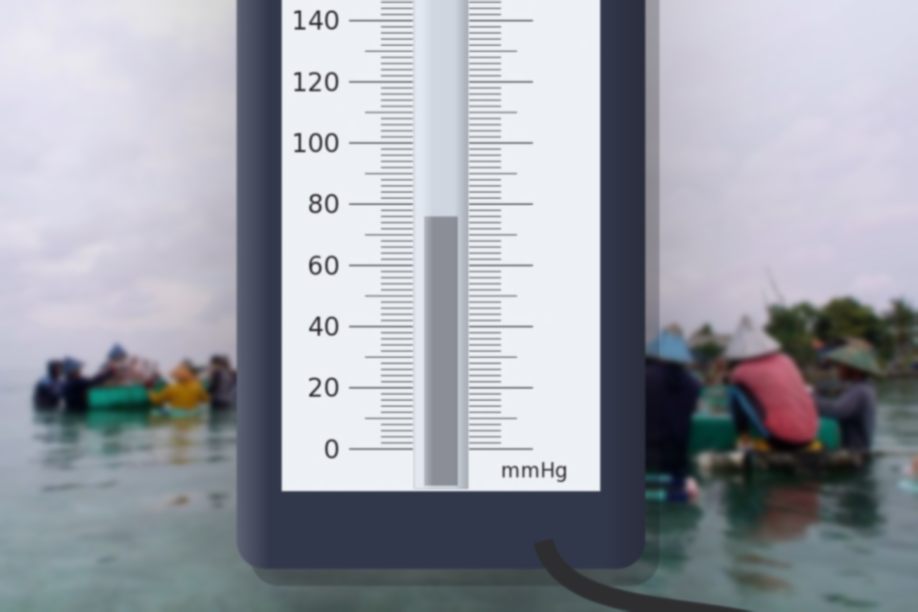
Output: 76
